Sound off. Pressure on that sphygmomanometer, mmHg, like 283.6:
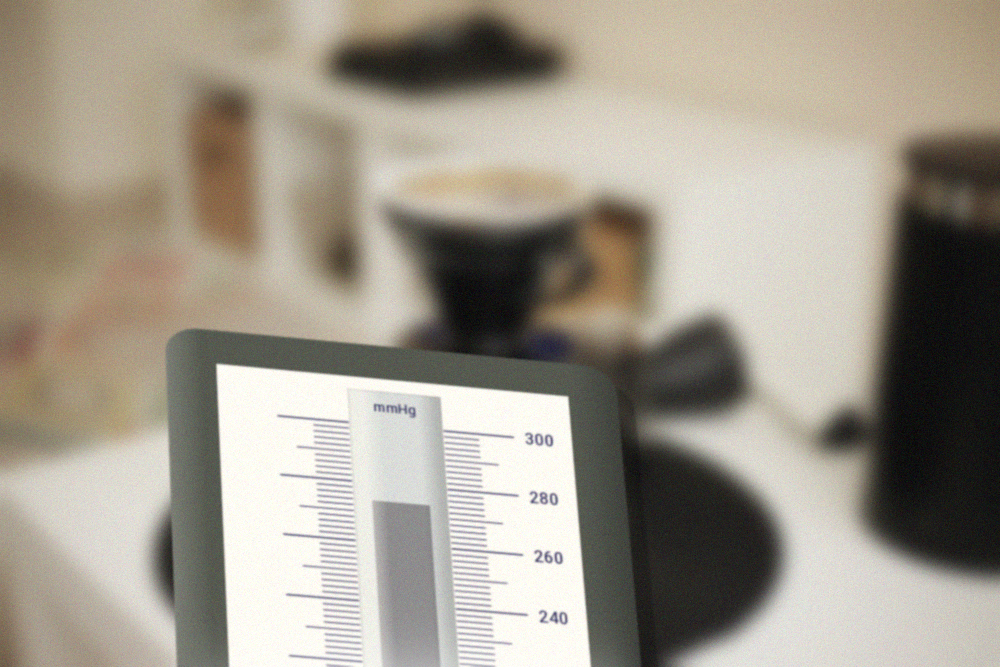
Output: 274
